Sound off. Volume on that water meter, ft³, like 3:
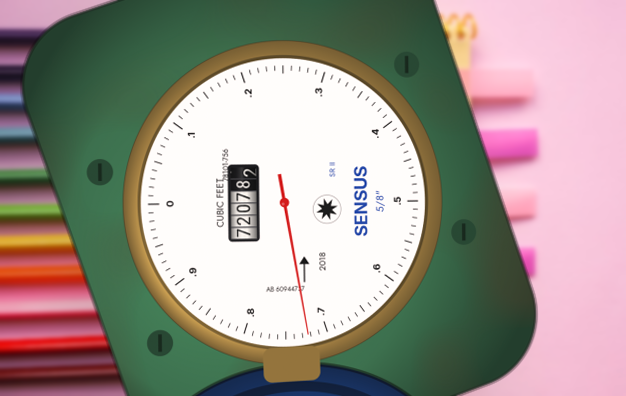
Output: 720781.72
